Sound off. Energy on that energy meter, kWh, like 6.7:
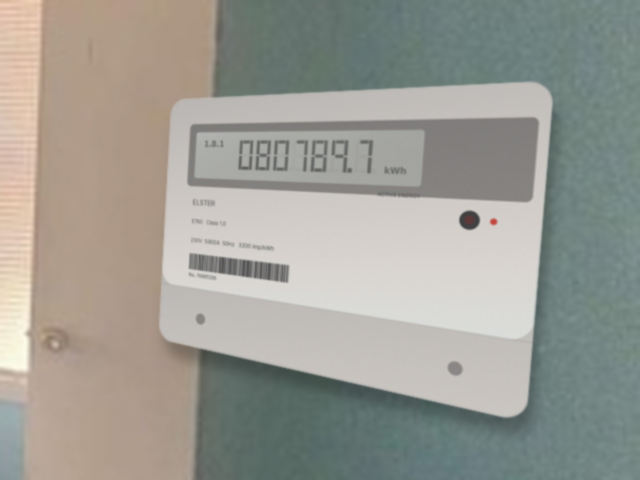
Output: 80789.7
